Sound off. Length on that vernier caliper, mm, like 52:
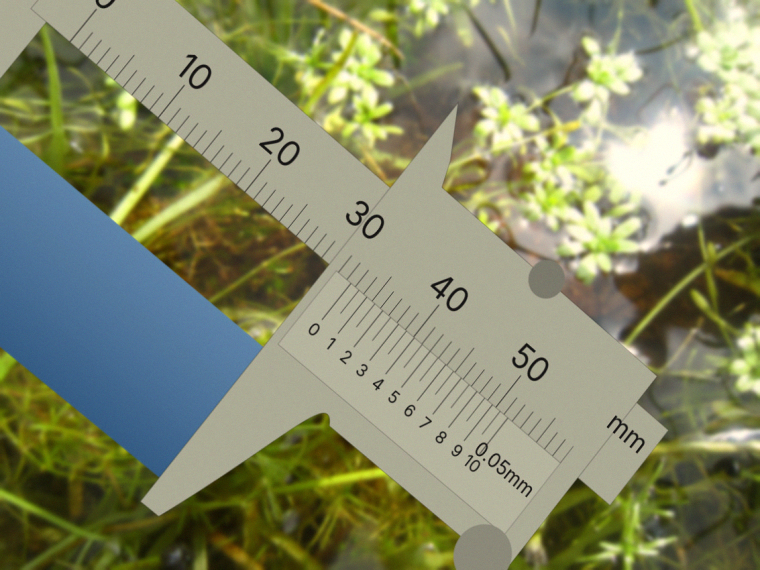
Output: 32.5
